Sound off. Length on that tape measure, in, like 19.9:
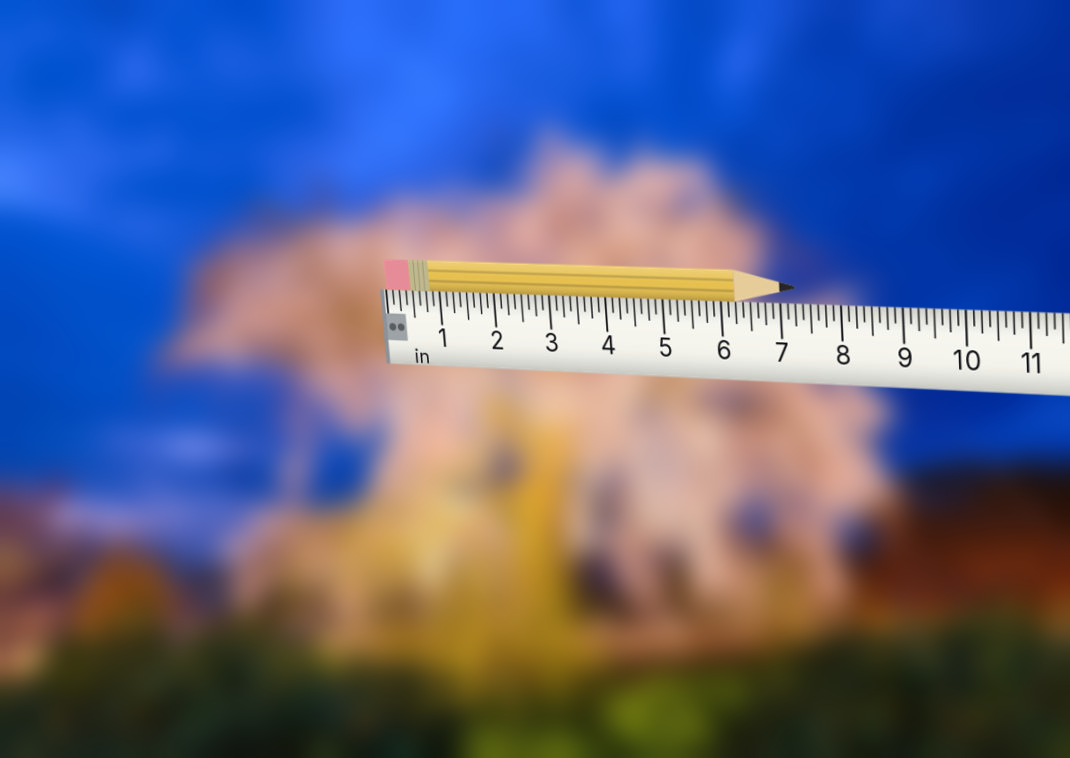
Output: 7.25
